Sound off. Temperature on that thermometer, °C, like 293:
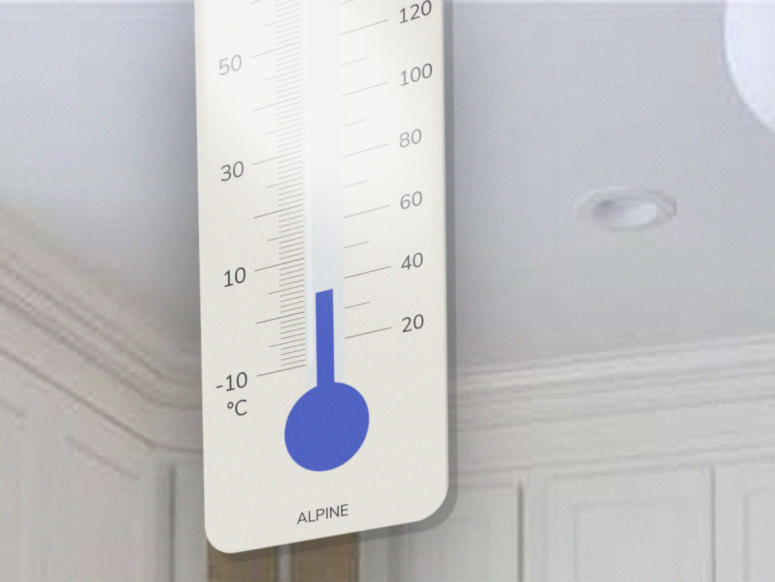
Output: 3
